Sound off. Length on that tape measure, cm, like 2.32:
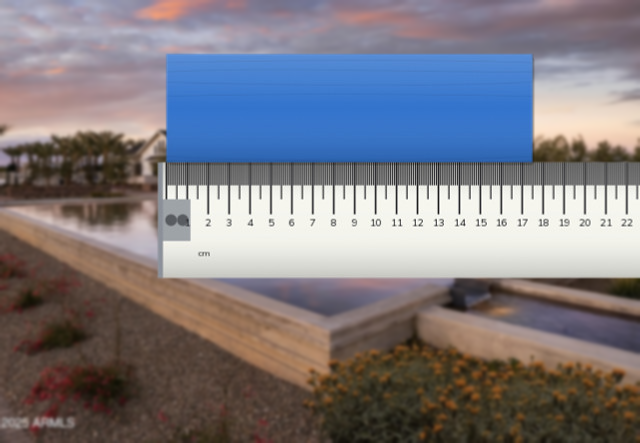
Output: 17.5
